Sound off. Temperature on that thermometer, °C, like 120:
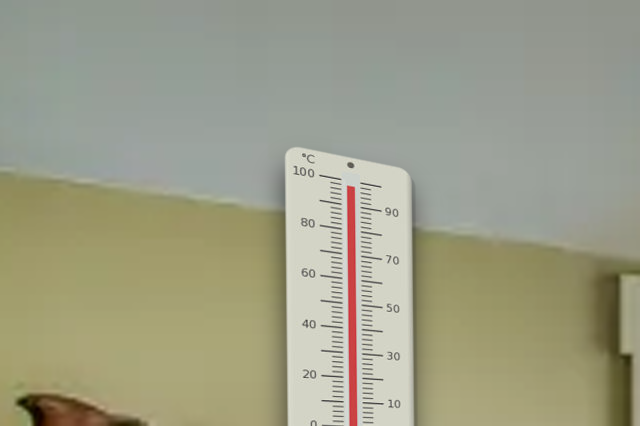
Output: 98
